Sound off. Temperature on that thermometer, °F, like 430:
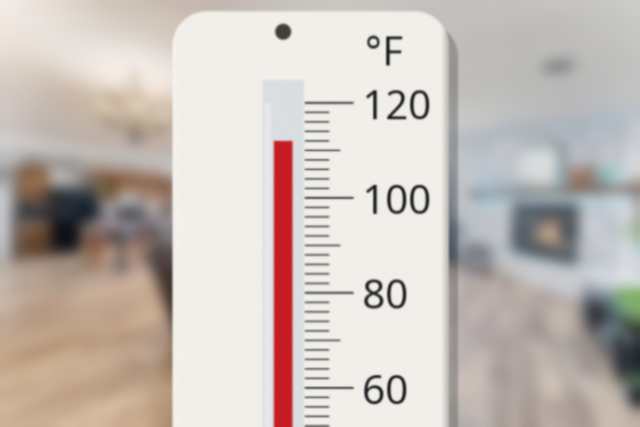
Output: 112
